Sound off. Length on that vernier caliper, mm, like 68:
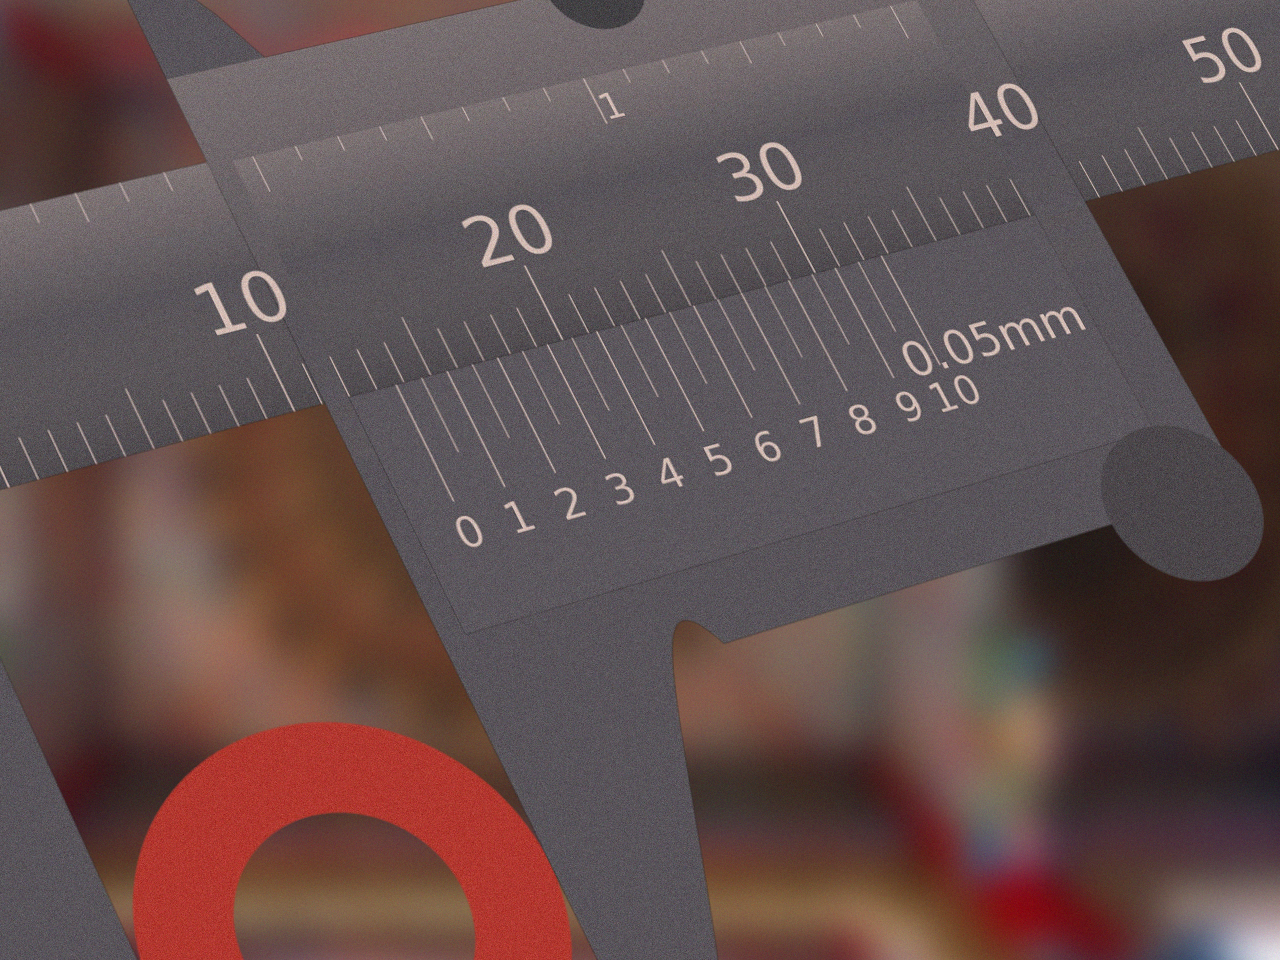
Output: 13.70
